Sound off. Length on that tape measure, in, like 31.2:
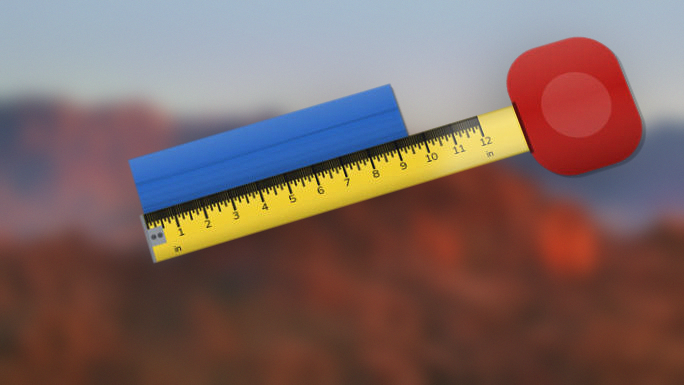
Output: 9.5
